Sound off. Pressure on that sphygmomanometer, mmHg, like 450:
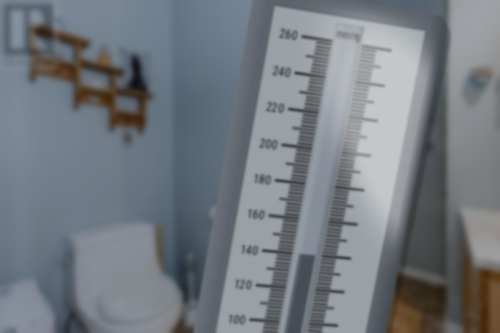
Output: 140
